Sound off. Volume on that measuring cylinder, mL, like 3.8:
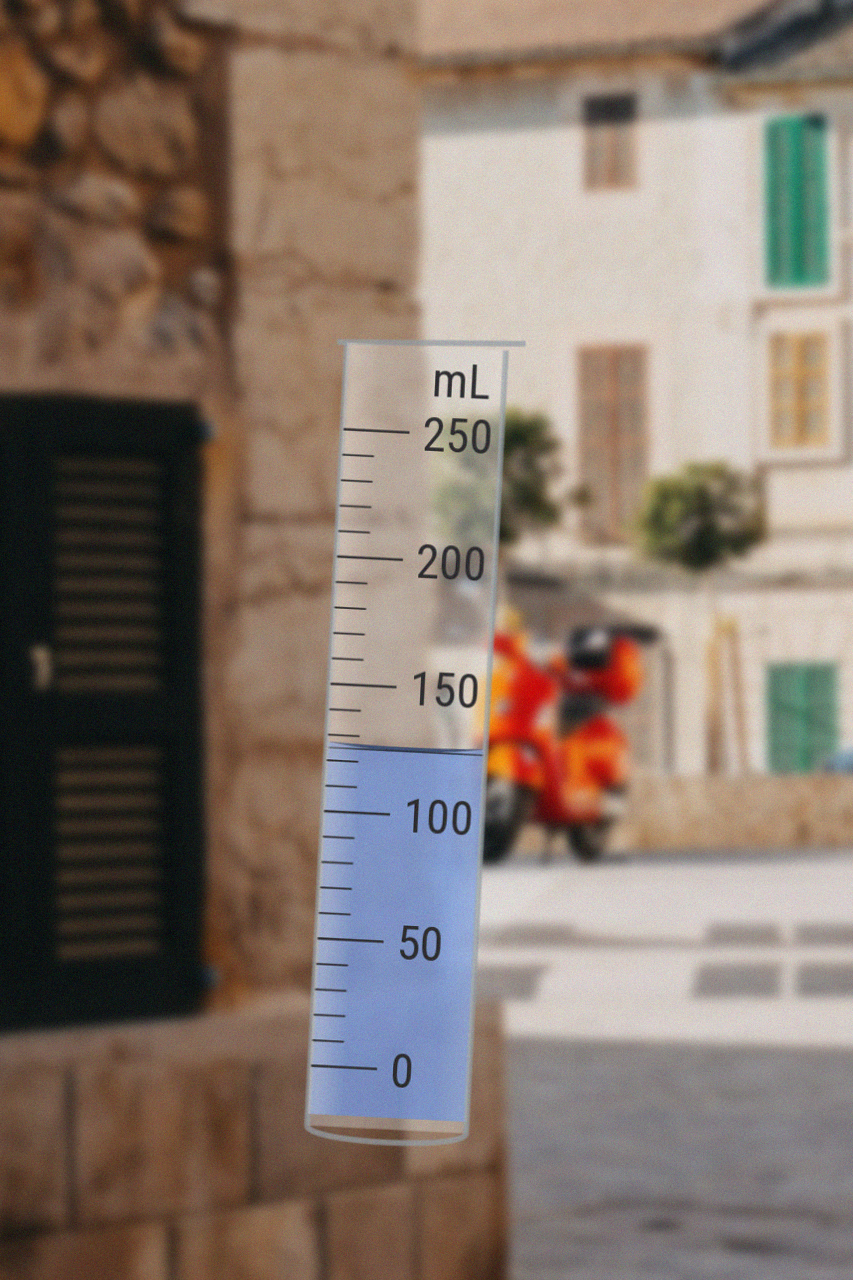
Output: 125
